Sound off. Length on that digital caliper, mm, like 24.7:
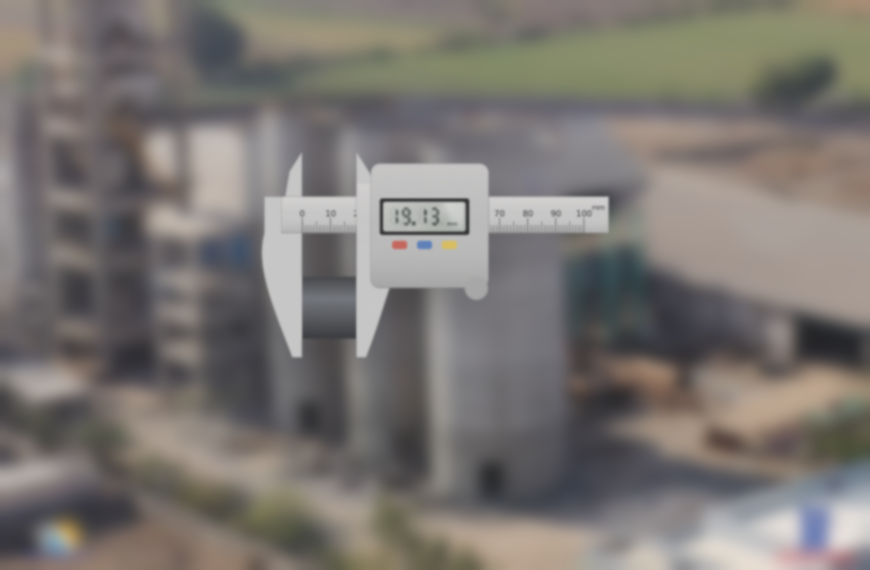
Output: 19.13
